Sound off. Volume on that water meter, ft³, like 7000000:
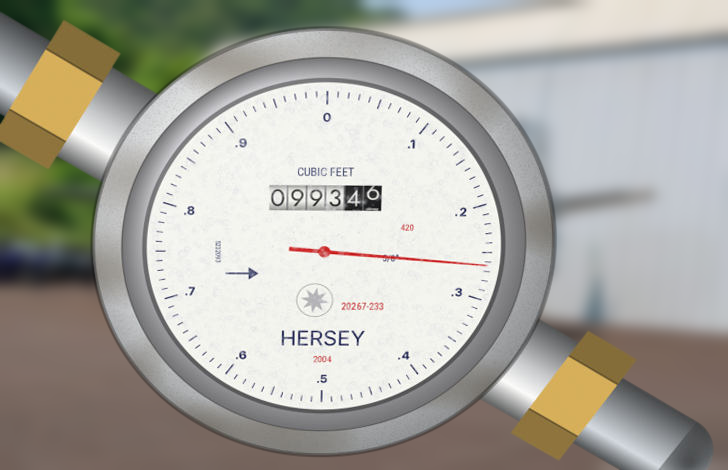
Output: 99346.26
